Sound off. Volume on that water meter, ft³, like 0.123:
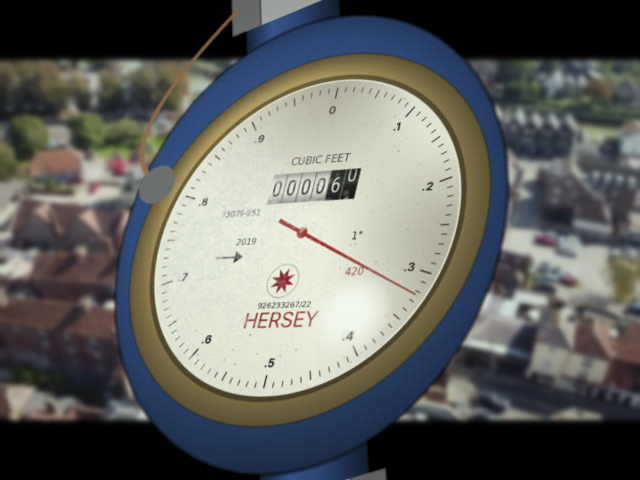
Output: 60.32
